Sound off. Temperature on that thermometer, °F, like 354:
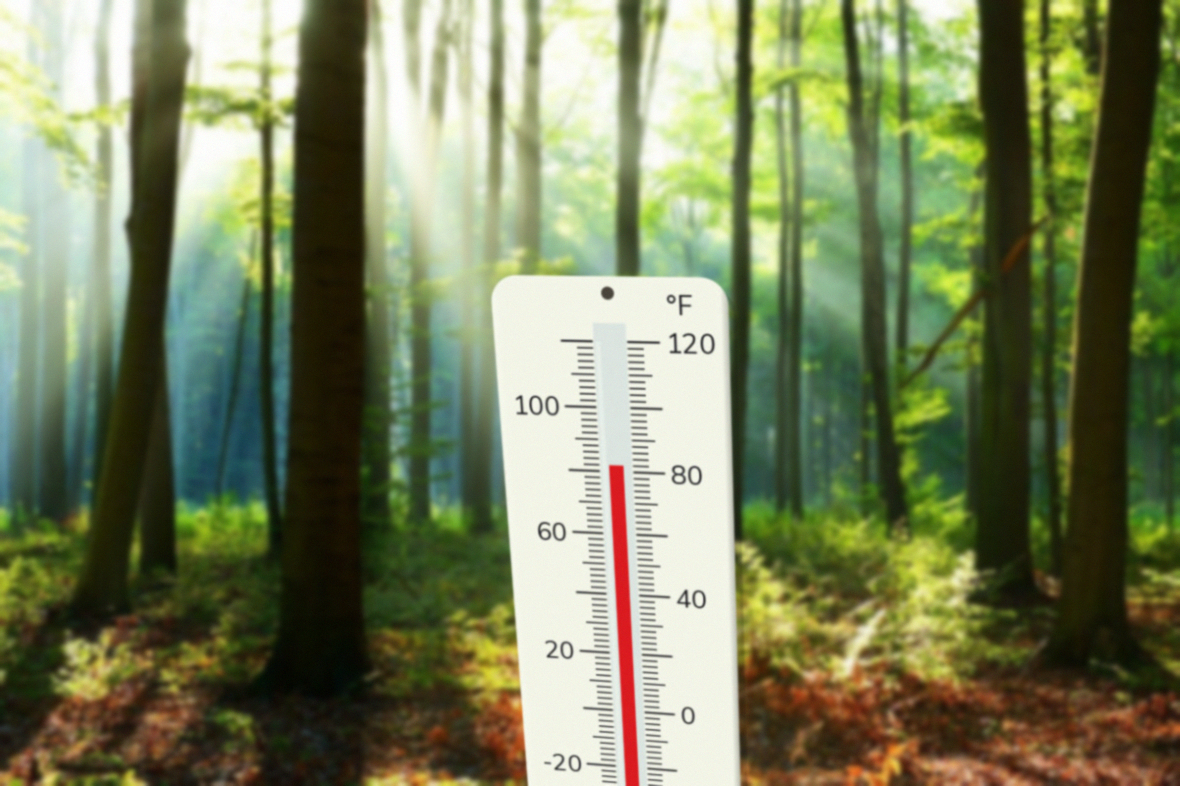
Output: 82
